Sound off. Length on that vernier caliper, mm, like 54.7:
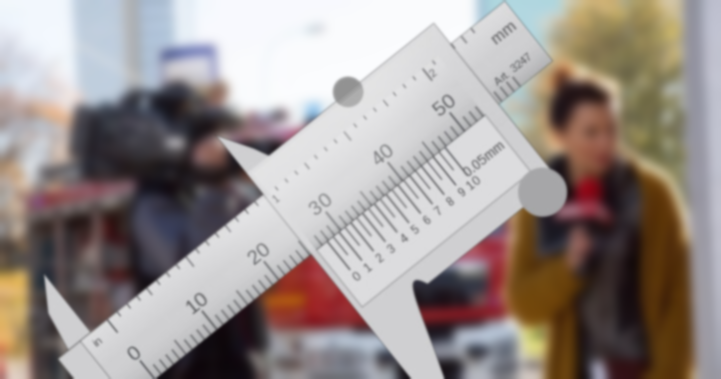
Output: 27.8
